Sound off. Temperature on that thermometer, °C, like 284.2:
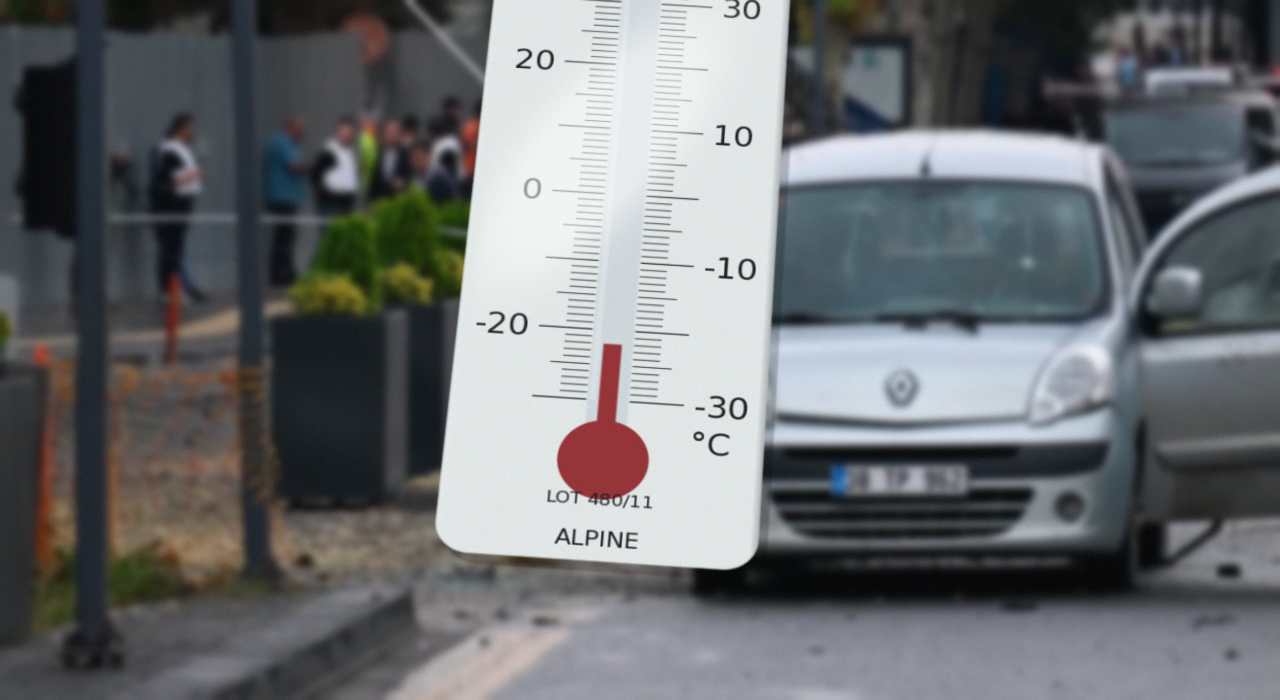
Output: -22
